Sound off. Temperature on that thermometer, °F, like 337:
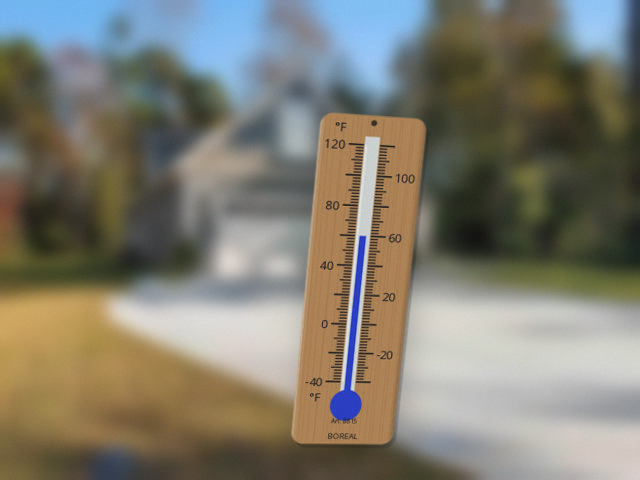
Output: 60
